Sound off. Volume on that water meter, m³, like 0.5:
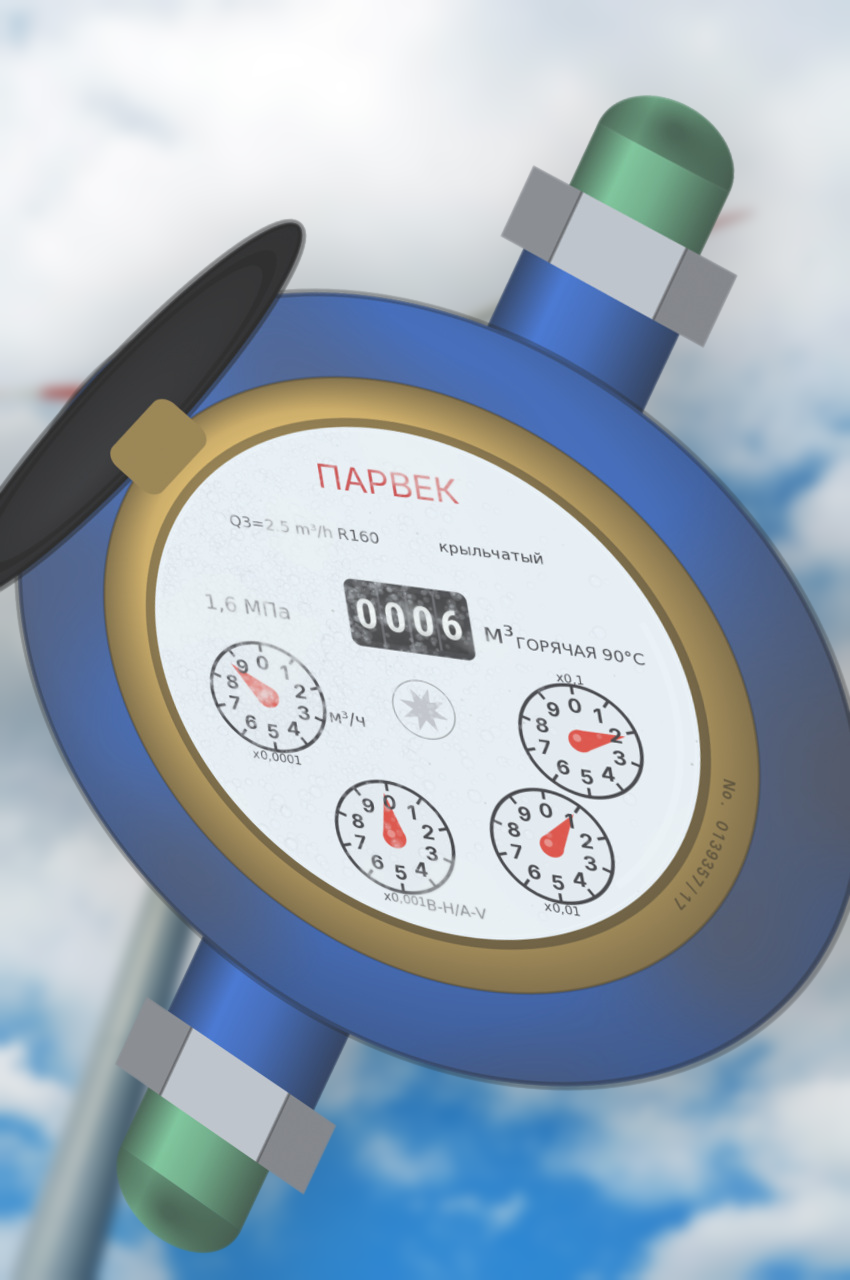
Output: 6.2098
